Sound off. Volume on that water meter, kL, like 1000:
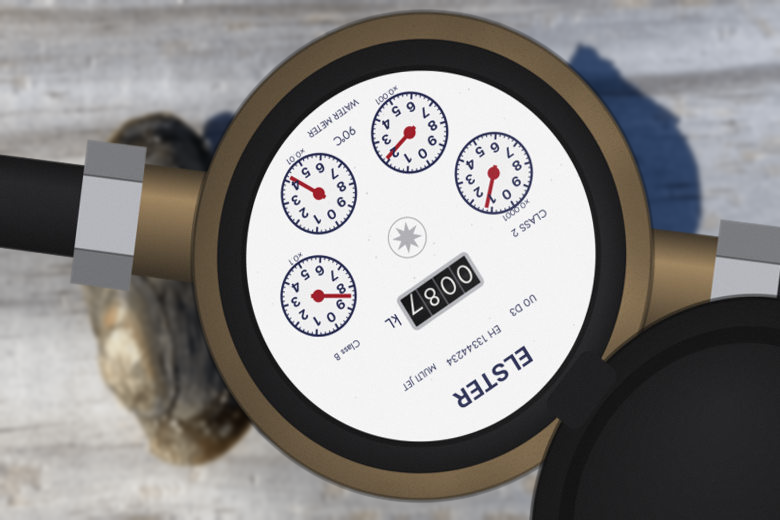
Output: 86.8421
